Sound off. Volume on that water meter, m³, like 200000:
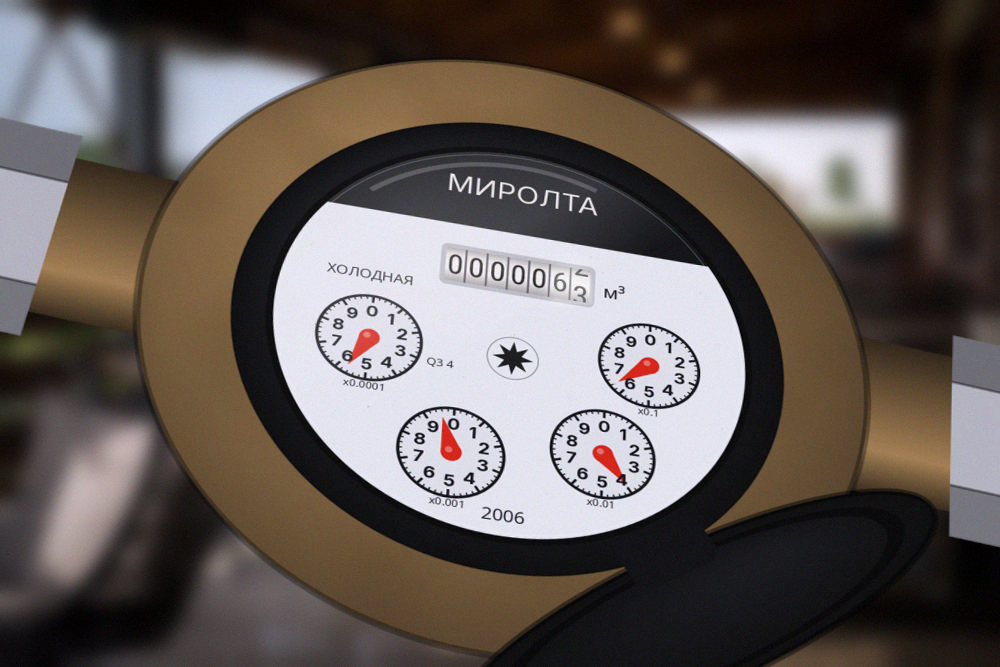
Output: 62.6395
